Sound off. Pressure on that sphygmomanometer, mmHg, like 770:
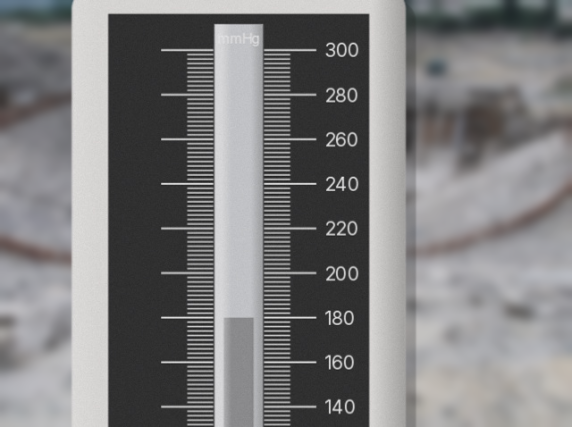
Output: 180
